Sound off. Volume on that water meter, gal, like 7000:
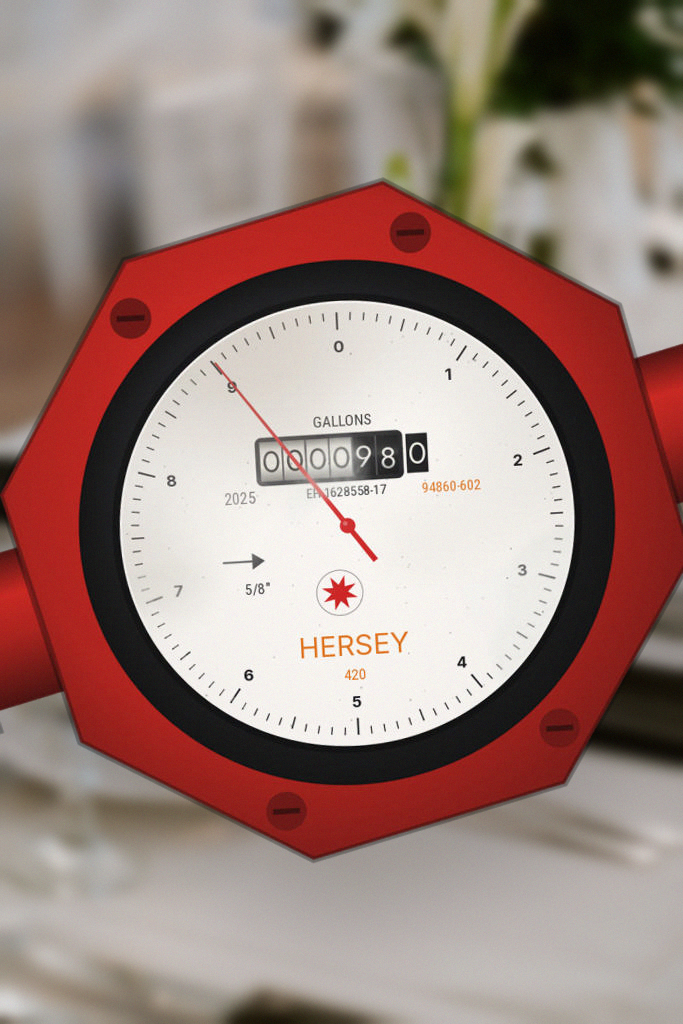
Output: 979.0
